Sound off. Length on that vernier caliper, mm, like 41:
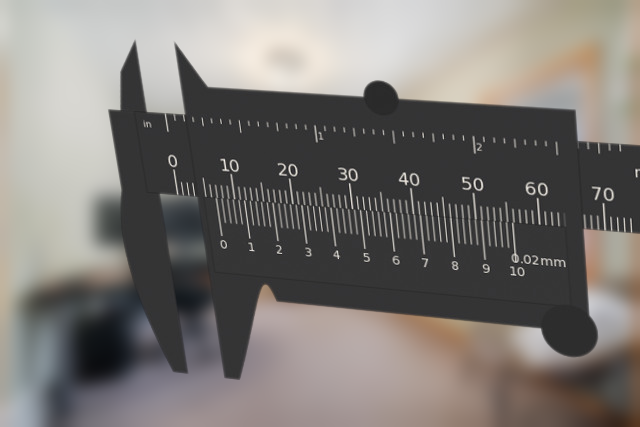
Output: 6.8
